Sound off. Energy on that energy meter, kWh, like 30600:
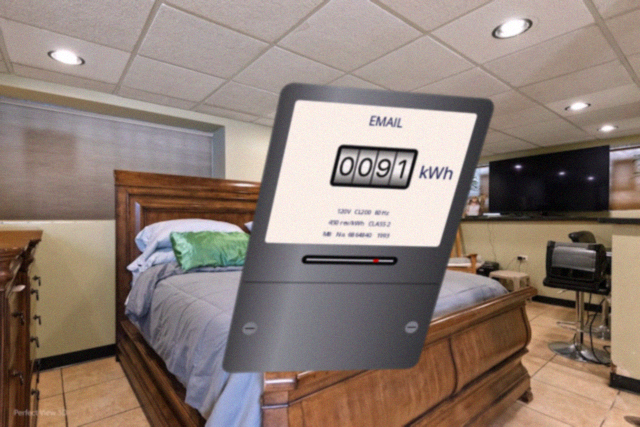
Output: 91
